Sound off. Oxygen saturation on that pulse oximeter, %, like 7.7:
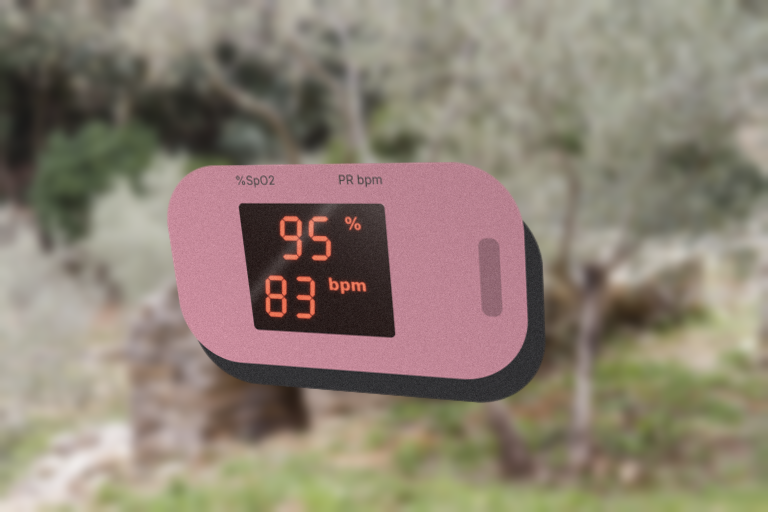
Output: 95
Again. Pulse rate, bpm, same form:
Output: 83
